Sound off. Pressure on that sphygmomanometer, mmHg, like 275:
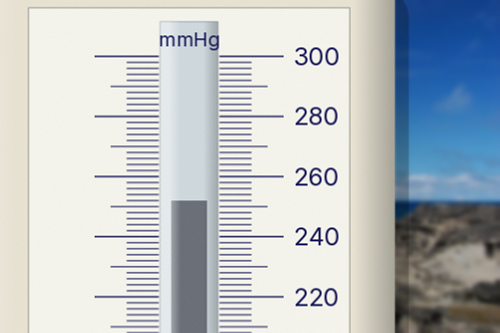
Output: 252
